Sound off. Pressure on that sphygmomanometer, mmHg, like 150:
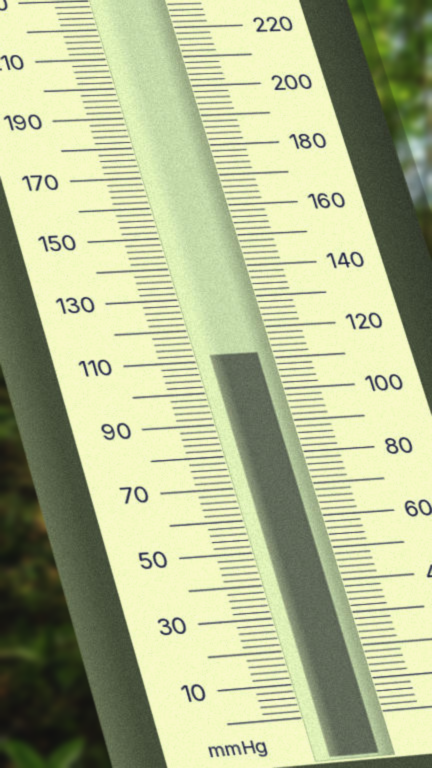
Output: 112
